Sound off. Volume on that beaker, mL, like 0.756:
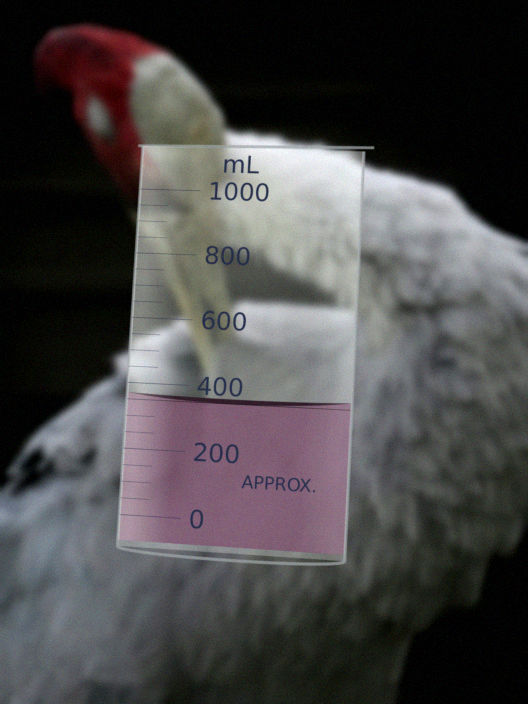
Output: 350
